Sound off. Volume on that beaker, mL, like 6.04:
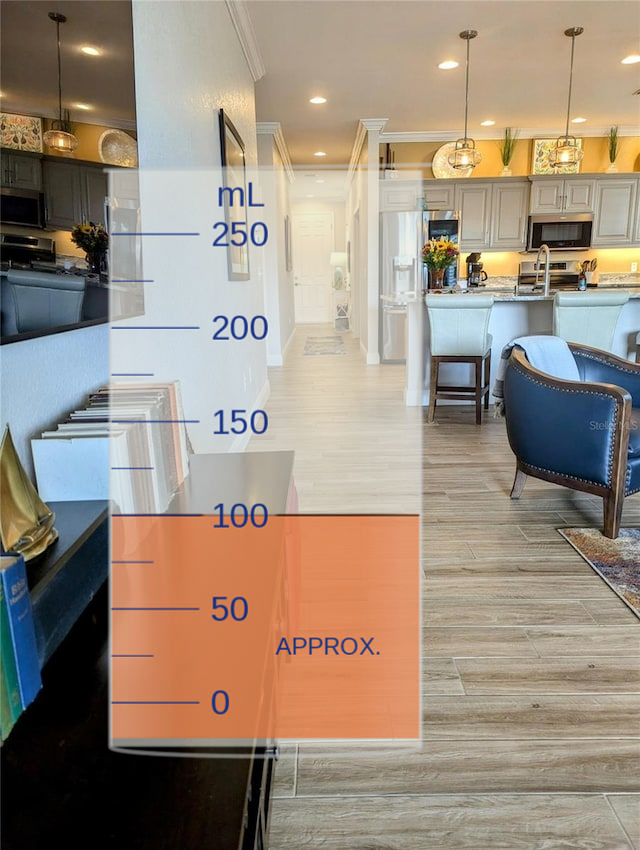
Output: 100
